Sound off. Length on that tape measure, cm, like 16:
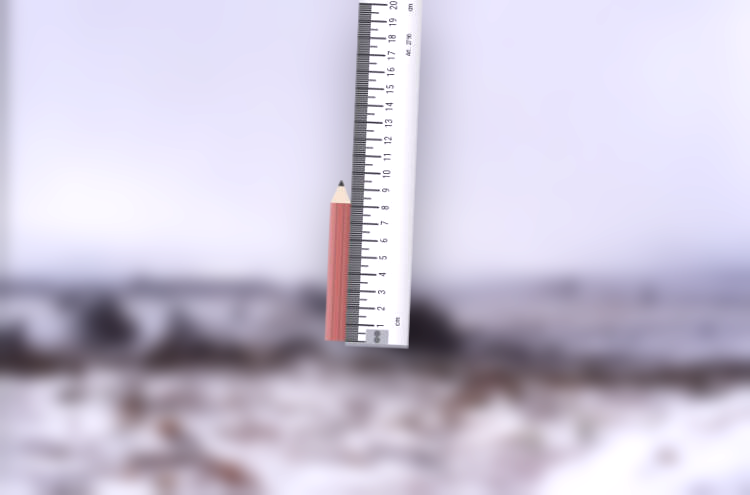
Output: 9.5
